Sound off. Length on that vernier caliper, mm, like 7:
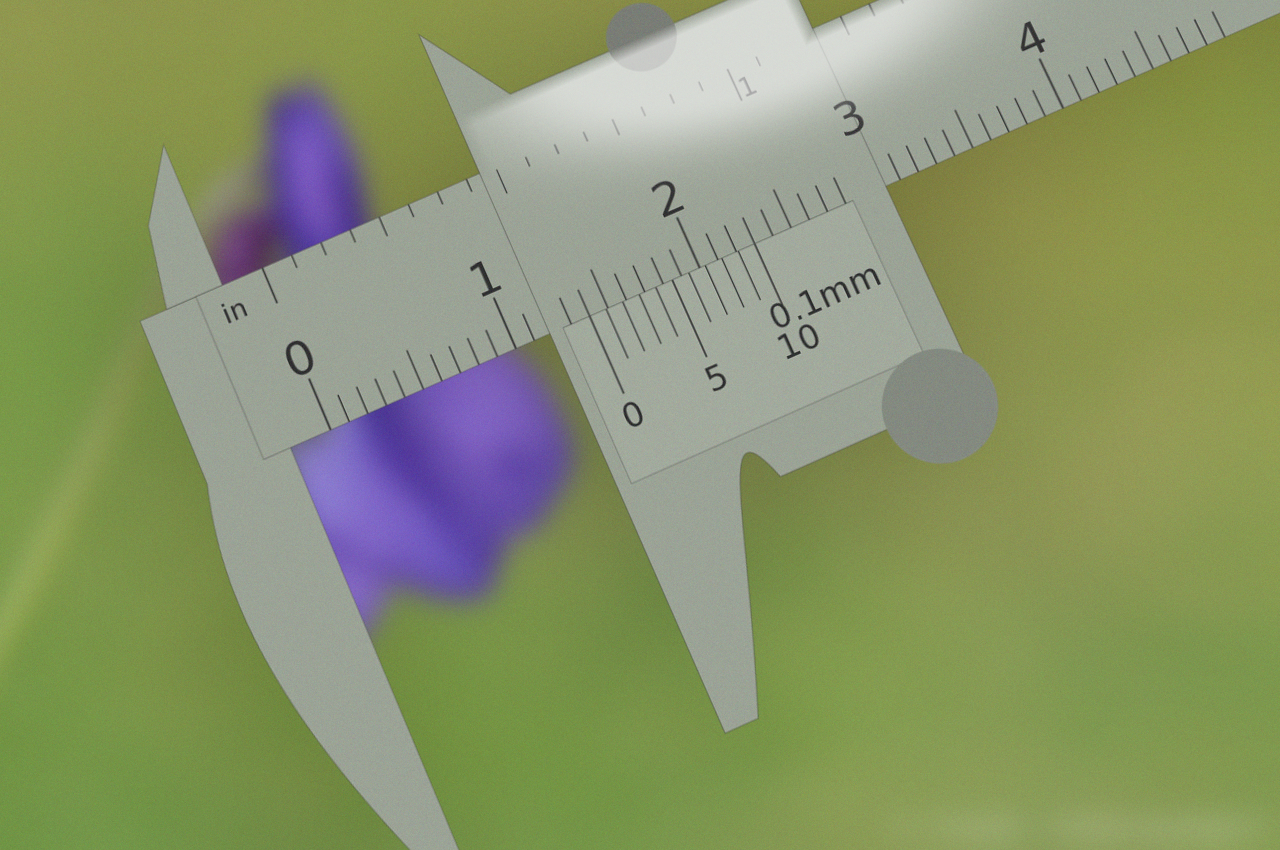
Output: 14.0
